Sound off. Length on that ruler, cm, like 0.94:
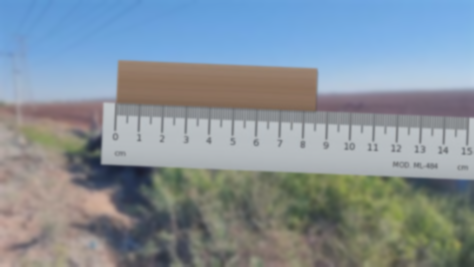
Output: 8.5
